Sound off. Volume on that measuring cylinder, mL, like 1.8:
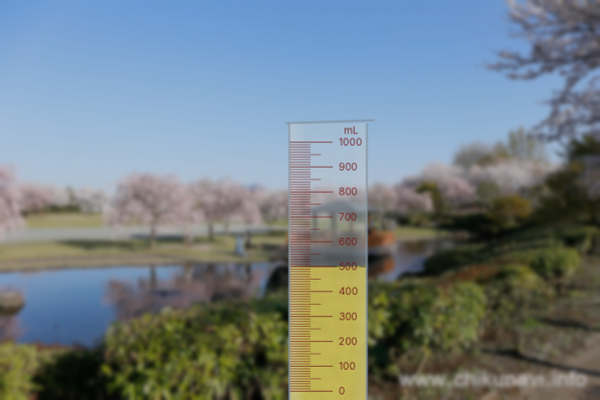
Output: 500
